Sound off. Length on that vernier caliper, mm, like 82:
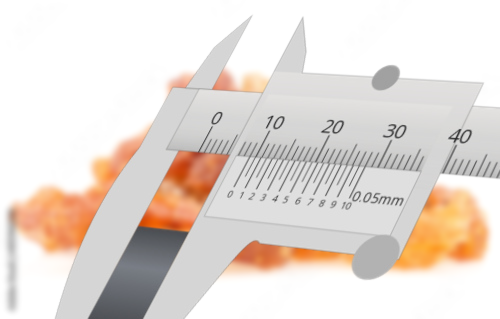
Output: 9.0
